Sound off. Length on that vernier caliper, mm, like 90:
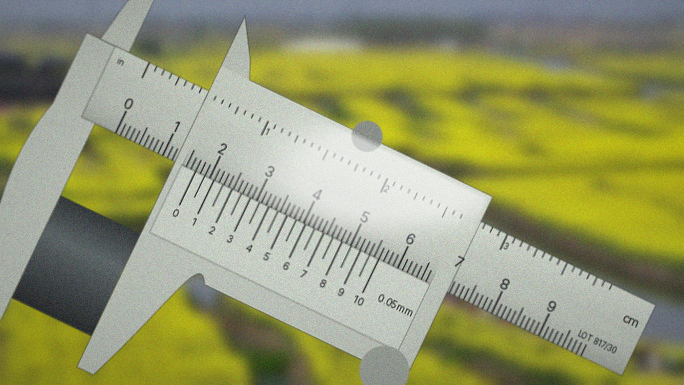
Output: 17.0
